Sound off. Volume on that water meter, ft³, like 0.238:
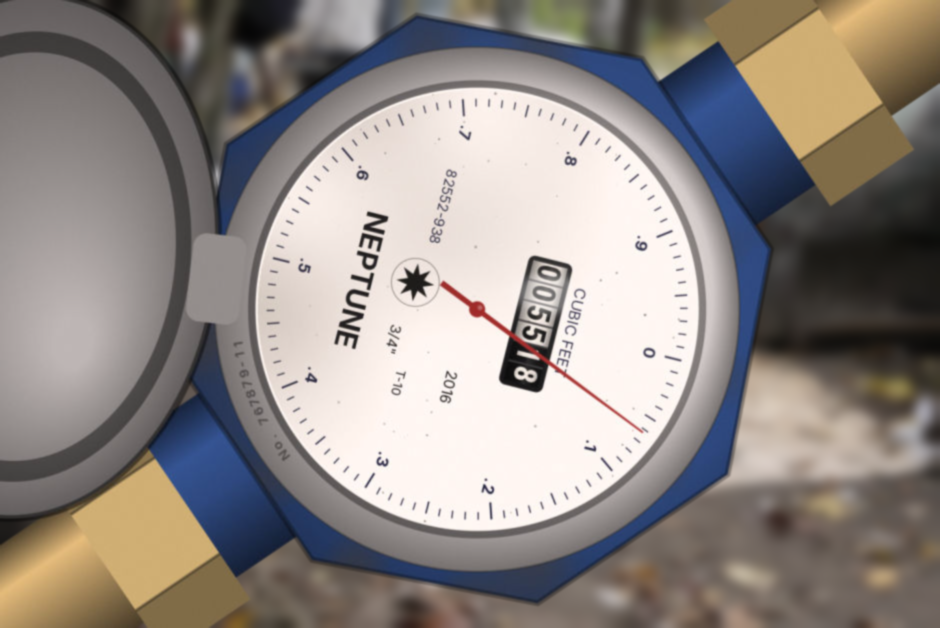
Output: 5518.06
